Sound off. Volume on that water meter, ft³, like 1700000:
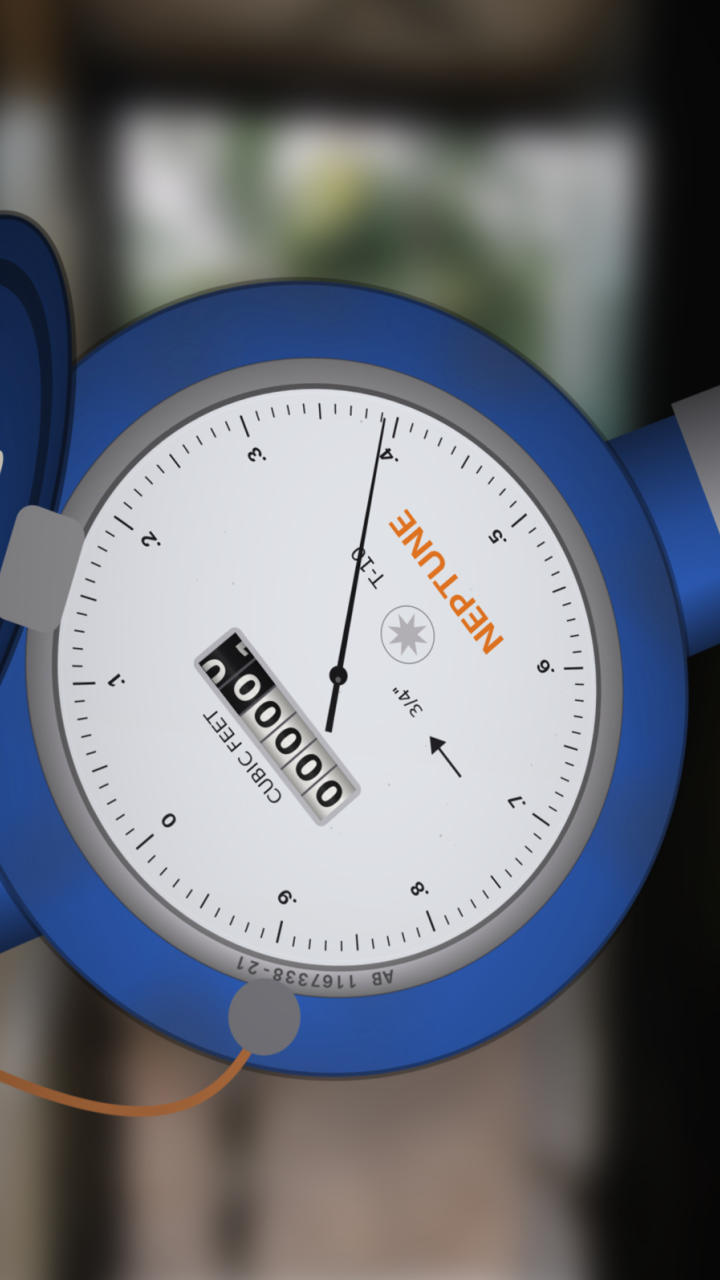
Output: 0.39
